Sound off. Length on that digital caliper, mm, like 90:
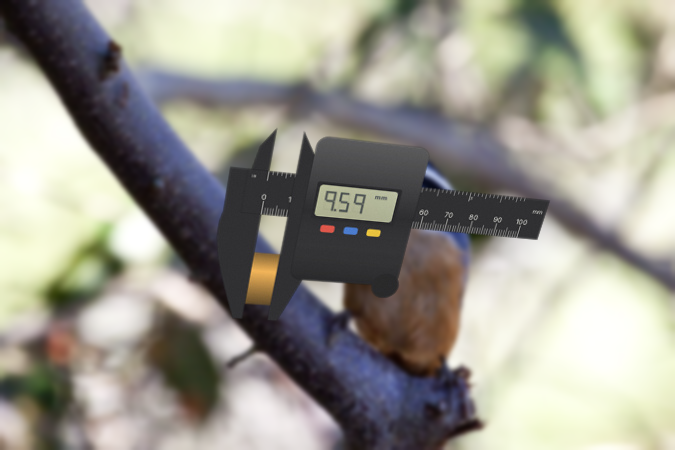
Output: 9.59
